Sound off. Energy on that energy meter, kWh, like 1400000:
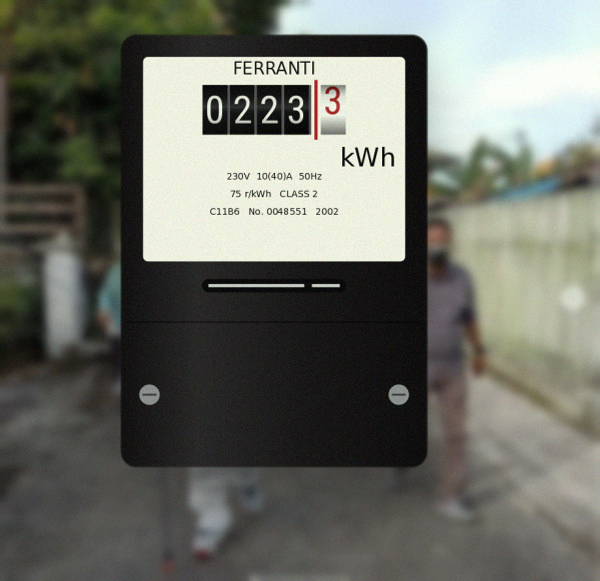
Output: 223.3
